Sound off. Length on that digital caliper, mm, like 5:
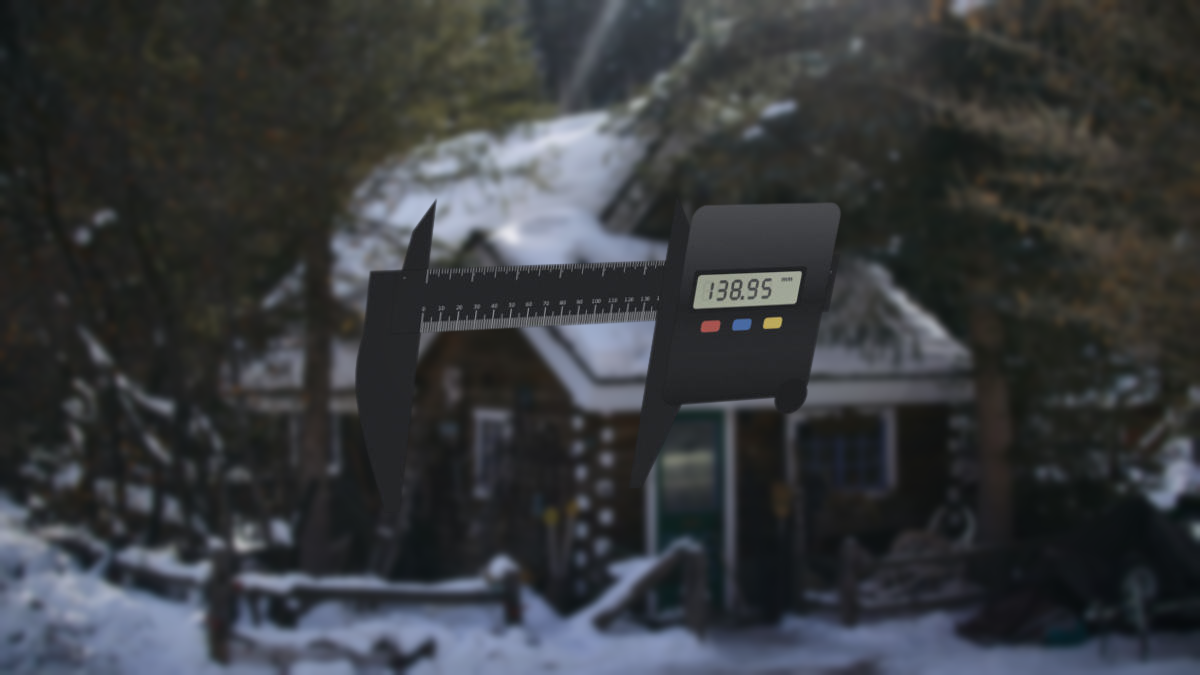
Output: 138.95
